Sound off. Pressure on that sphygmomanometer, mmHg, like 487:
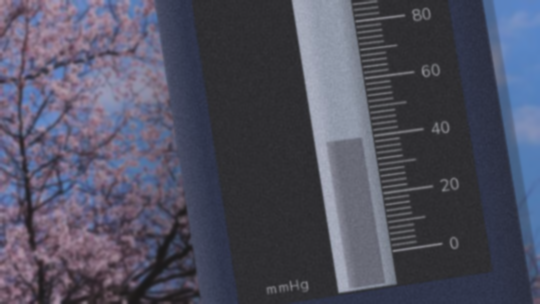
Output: 40
